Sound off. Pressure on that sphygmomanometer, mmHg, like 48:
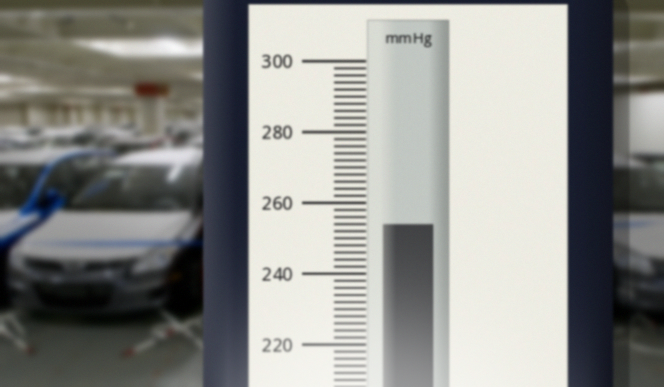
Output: 254
